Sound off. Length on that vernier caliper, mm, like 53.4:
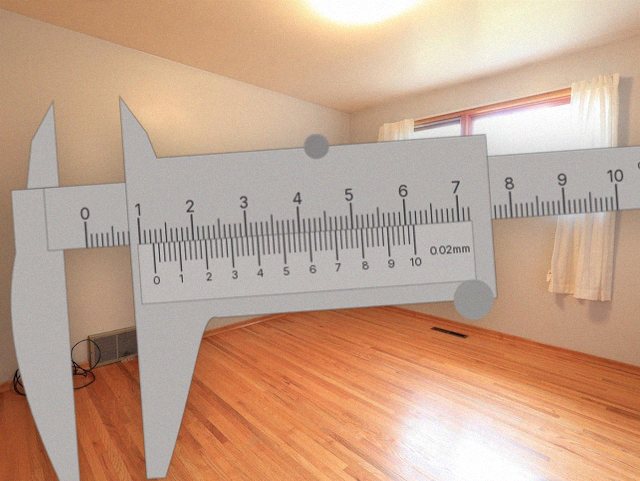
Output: 12.5
